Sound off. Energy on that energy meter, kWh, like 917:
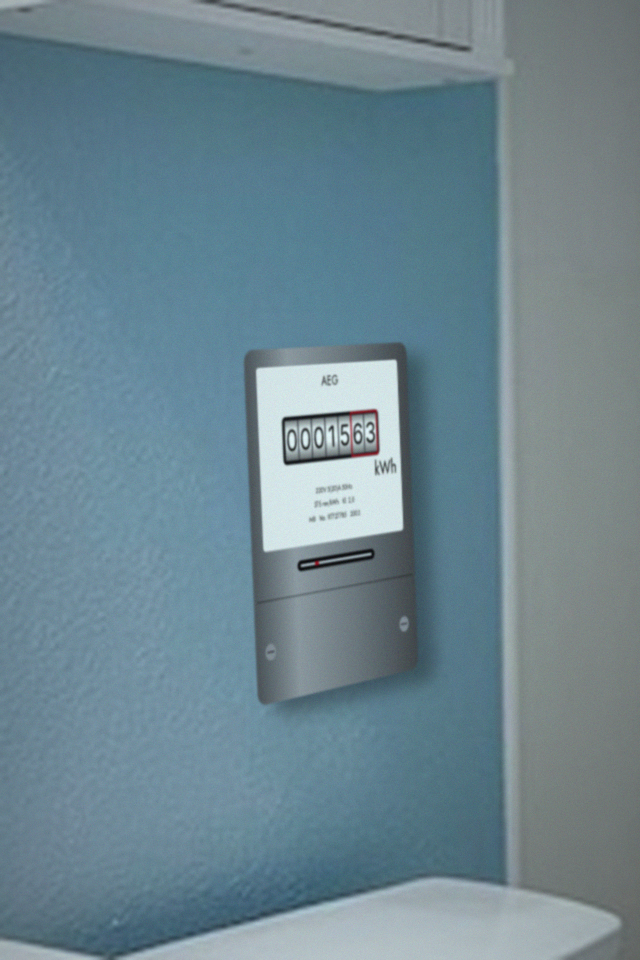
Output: 15.63
